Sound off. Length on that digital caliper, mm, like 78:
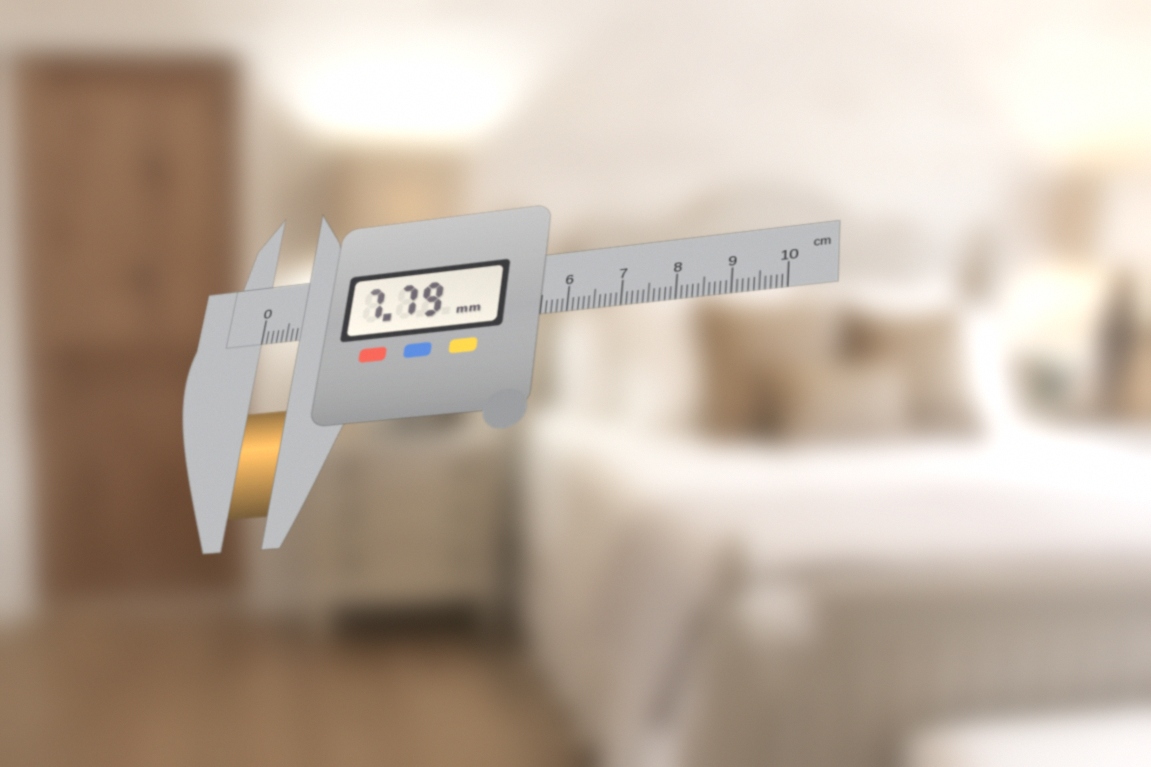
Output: 7.79
